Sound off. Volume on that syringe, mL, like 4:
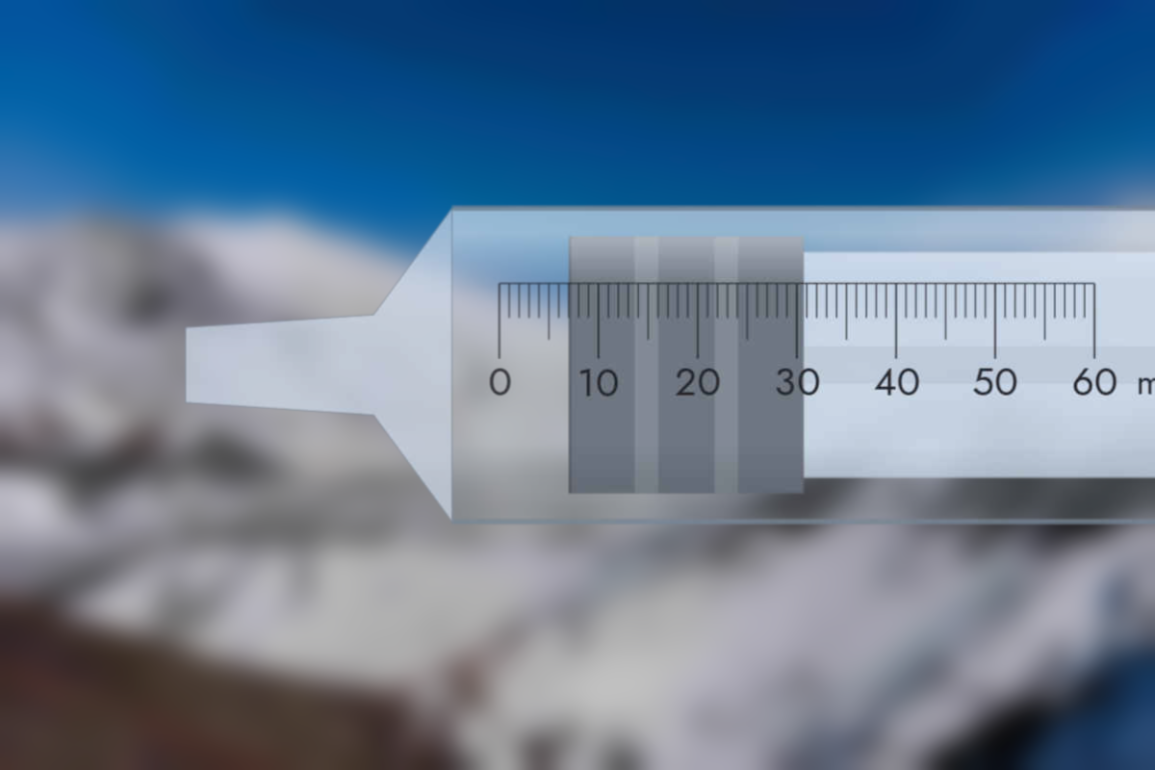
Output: 7
